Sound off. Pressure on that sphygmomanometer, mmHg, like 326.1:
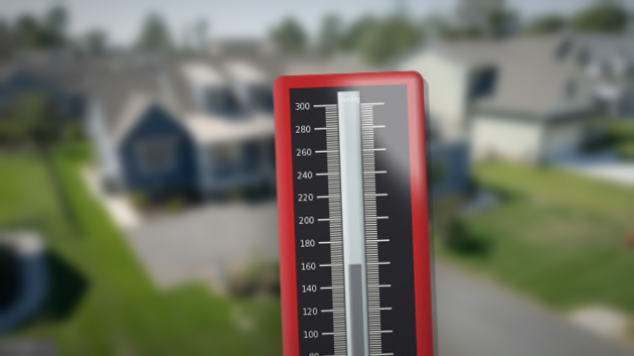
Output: 160
